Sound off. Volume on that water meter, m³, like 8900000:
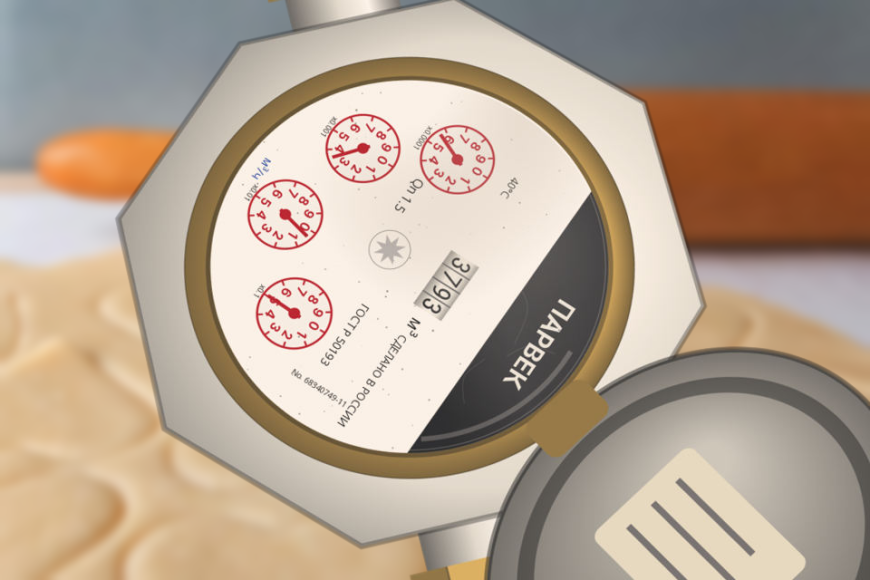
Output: 3793.5035
